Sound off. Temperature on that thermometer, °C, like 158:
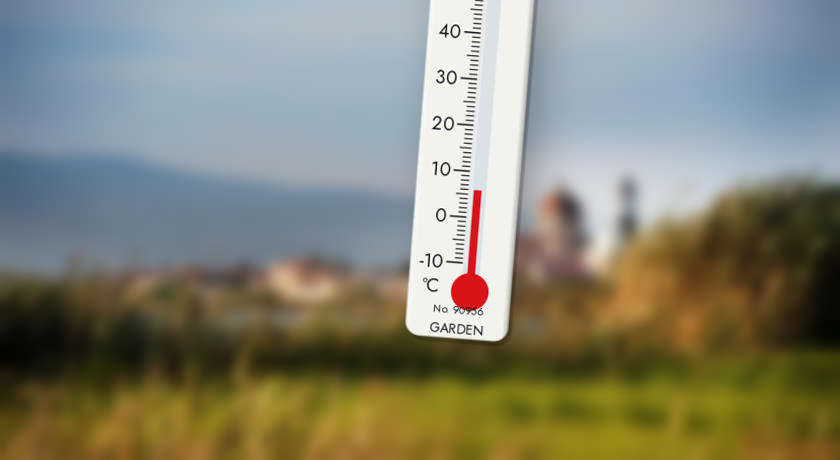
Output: 6
